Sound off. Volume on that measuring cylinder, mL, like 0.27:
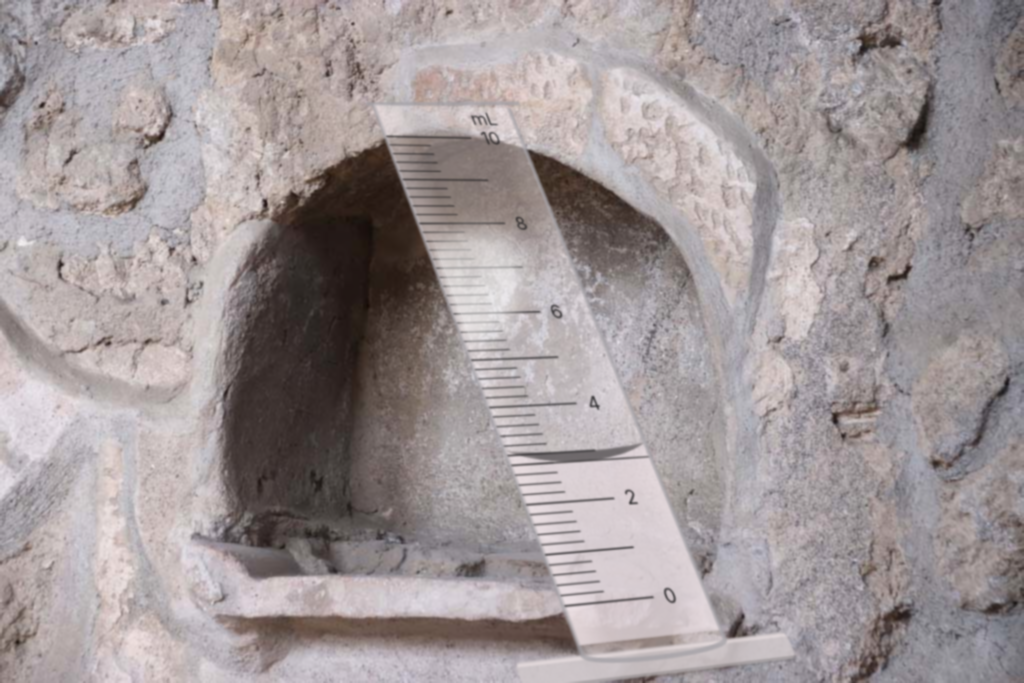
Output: 2.8
